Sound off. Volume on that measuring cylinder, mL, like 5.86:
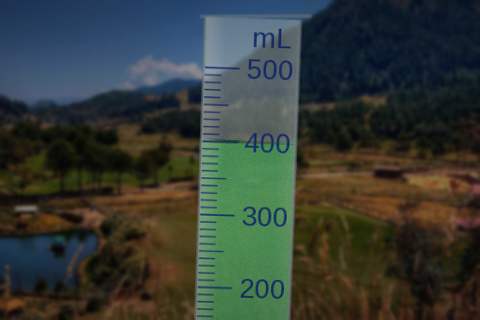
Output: 400
